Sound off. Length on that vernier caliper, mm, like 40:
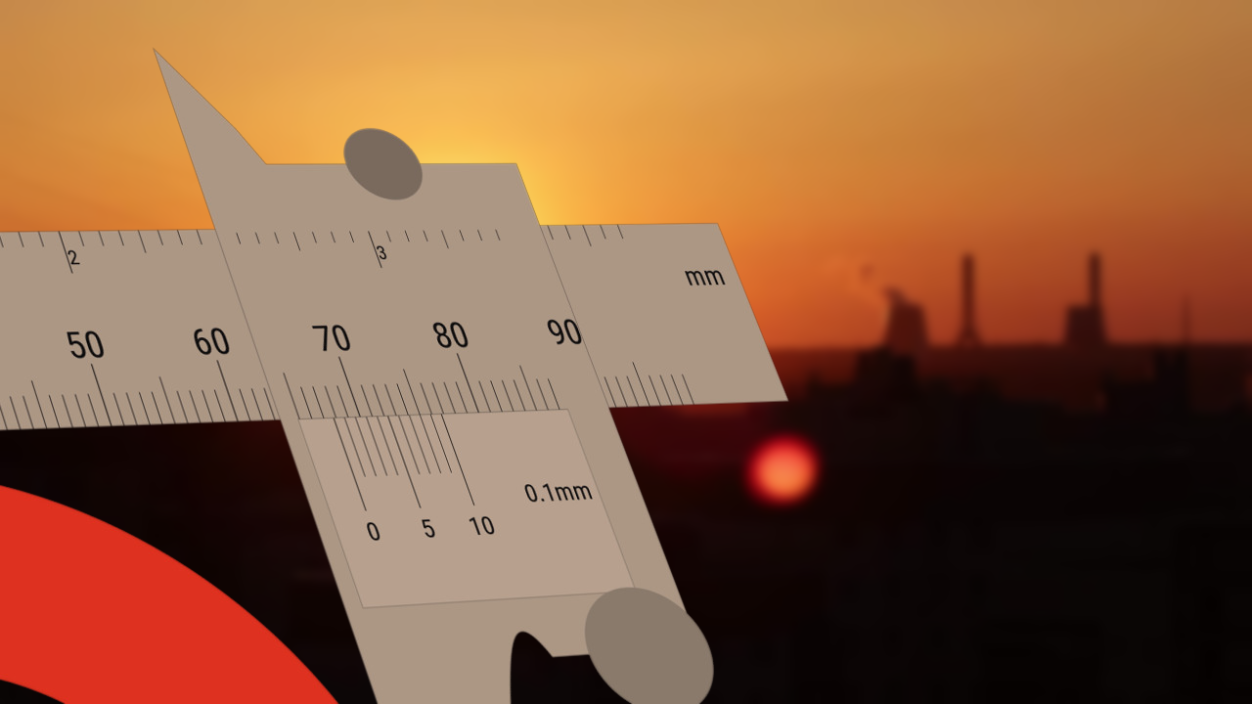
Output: 67.8
